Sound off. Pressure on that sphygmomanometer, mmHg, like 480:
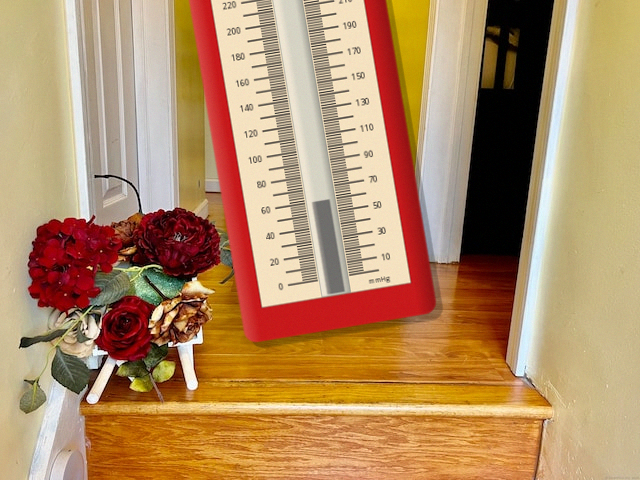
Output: 60
